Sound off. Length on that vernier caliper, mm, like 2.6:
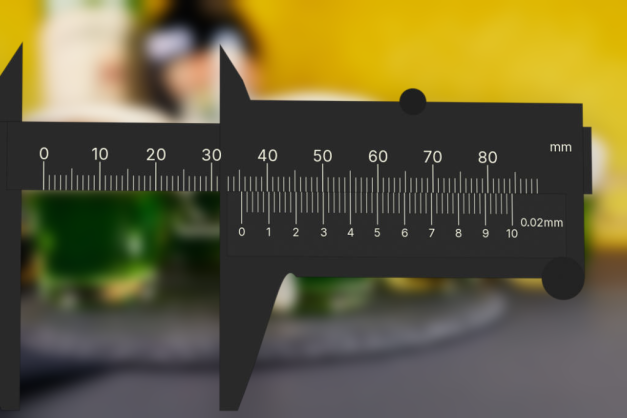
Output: 35.4
